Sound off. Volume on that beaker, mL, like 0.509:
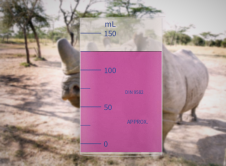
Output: 125
